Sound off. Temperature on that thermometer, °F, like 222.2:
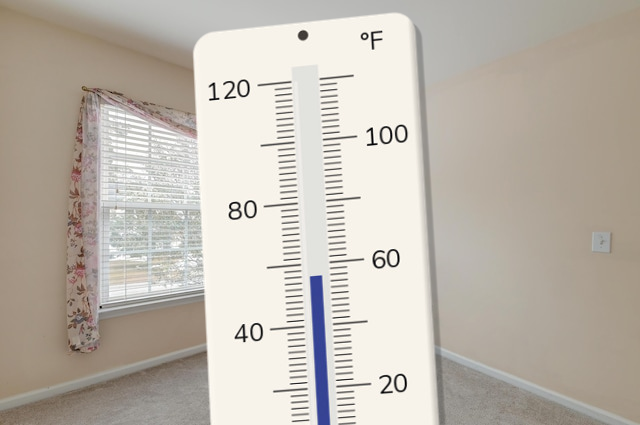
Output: 56
